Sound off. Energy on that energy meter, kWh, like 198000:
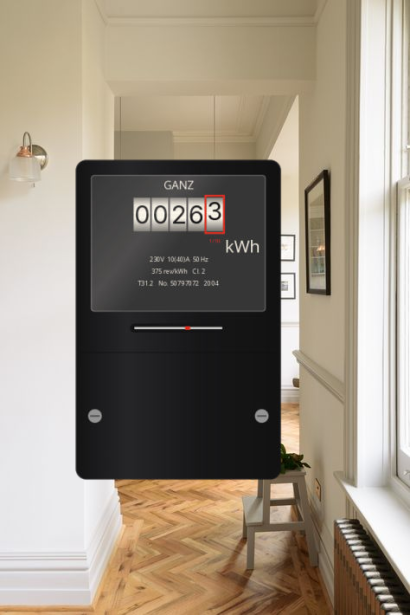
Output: 26.3
